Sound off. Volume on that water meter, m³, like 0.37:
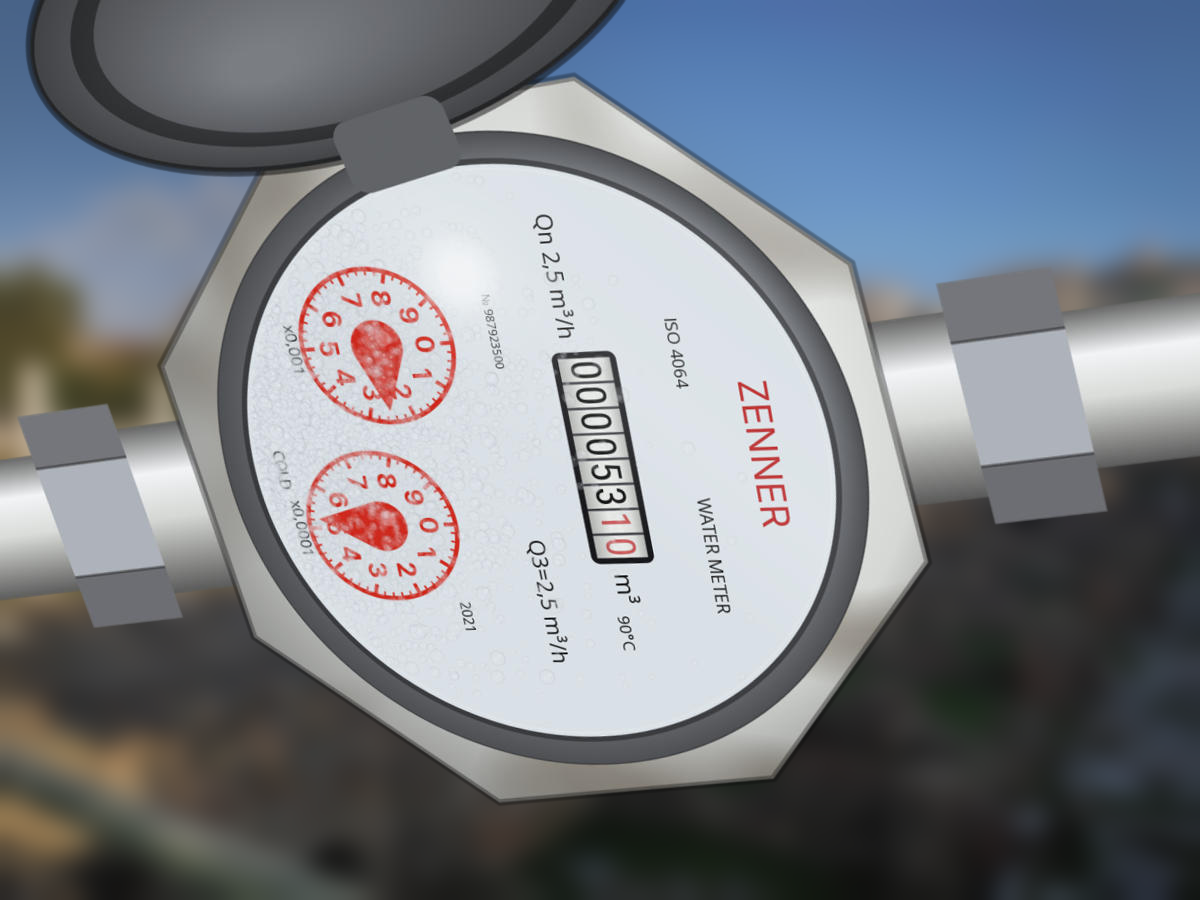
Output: 53.1025
